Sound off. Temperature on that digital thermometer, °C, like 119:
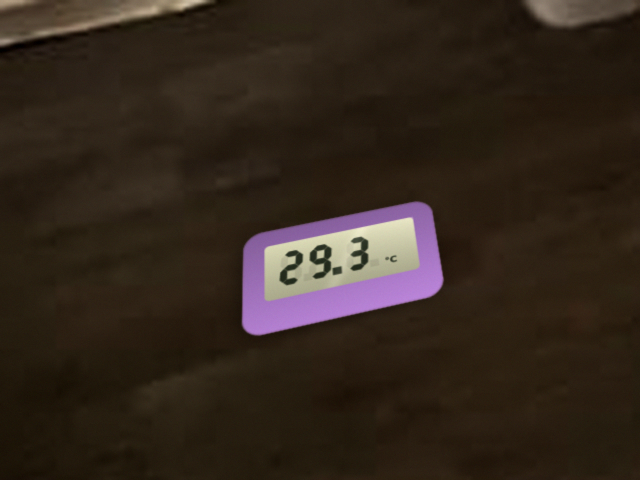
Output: 29.3
